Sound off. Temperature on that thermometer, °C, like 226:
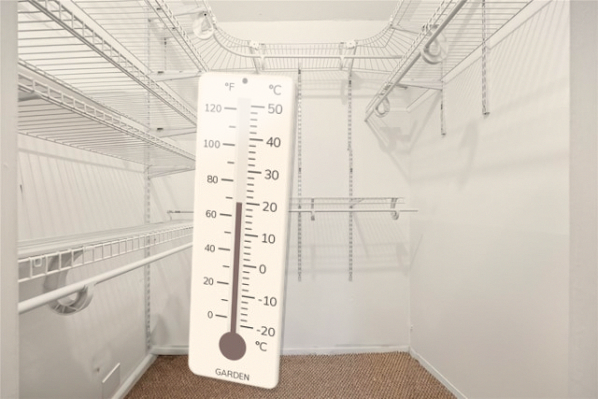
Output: 20
